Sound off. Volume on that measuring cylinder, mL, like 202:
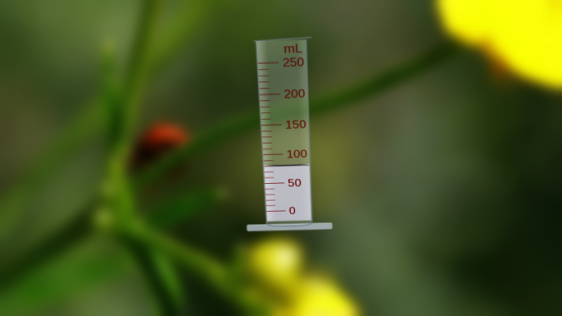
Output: 80
